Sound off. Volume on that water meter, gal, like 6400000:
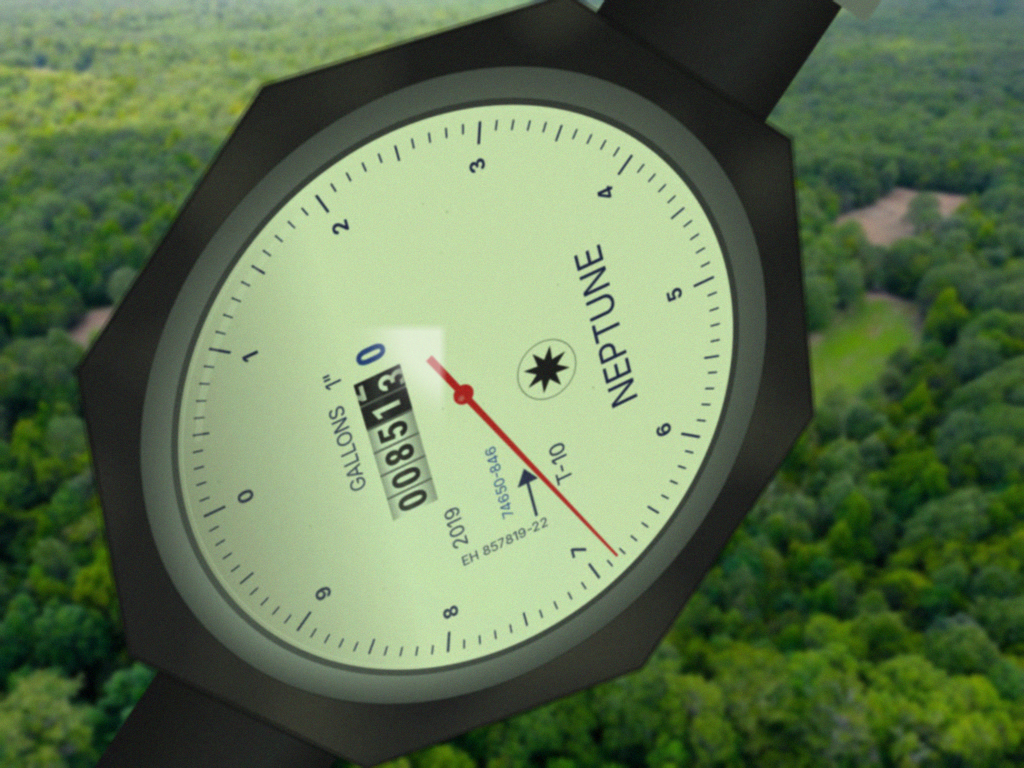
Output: 85126.8
